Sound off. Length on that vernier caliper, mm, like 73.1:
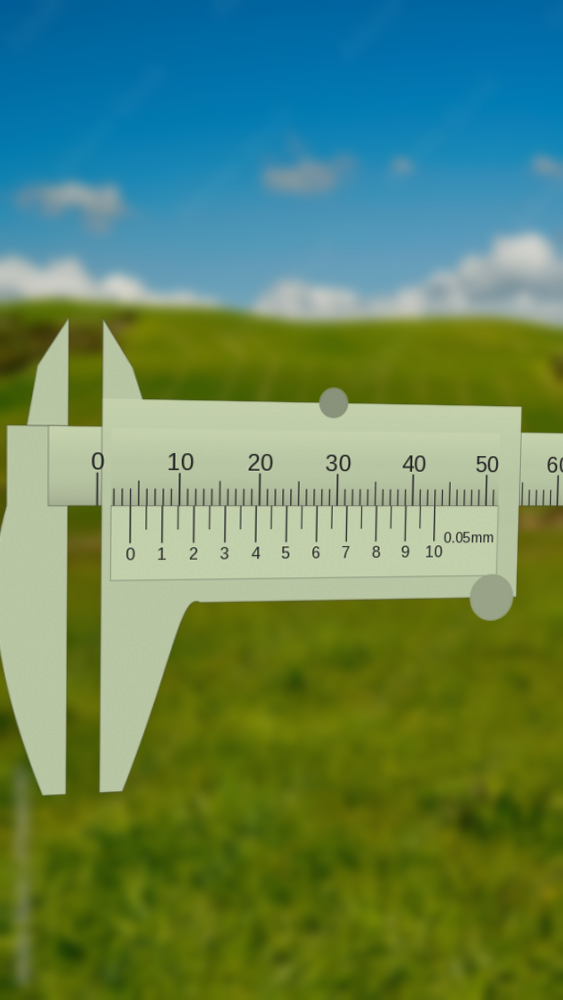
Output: 4.0
